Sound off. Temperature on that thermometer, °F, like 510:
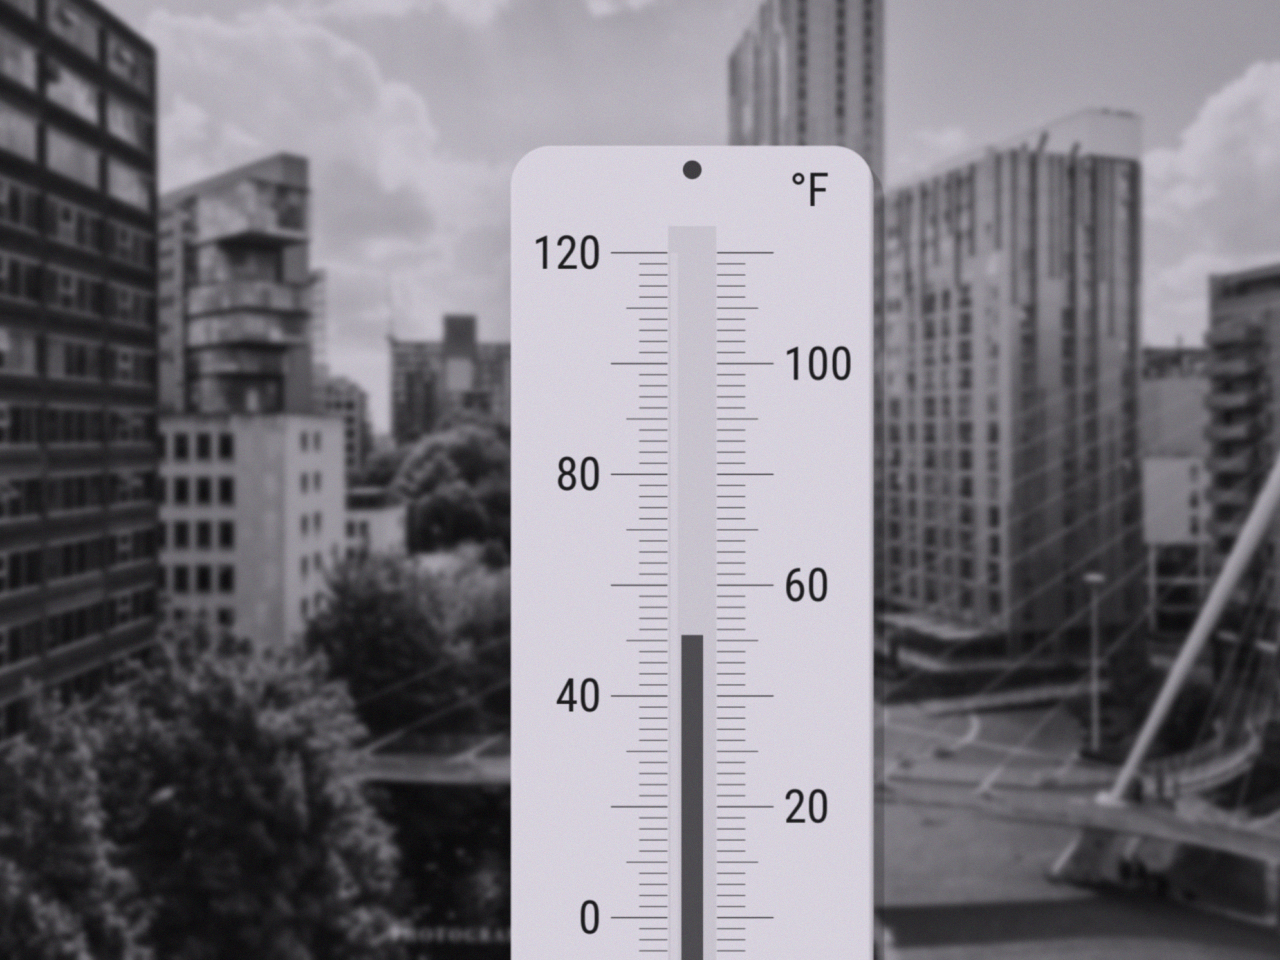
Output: 51
